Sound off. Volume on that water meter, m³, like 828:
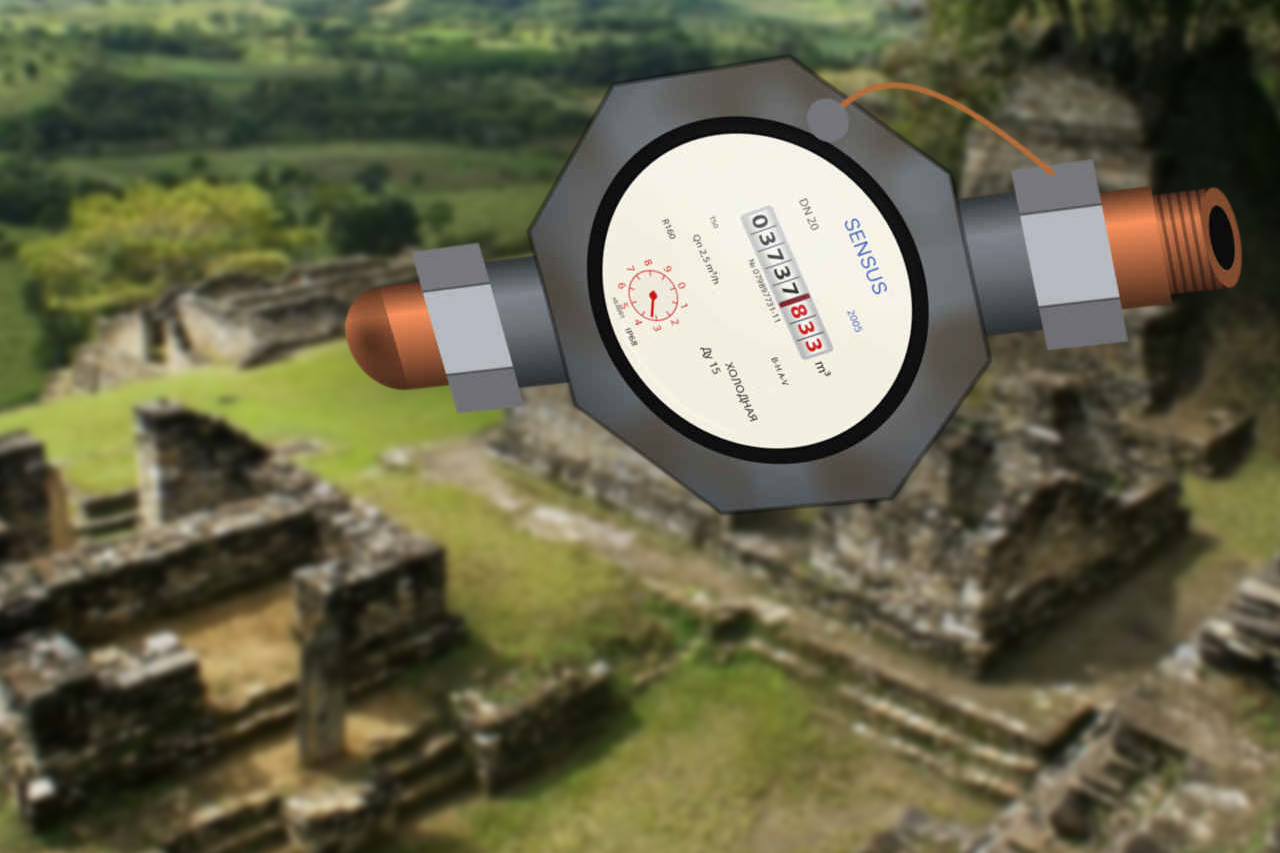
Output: 3737.8333
